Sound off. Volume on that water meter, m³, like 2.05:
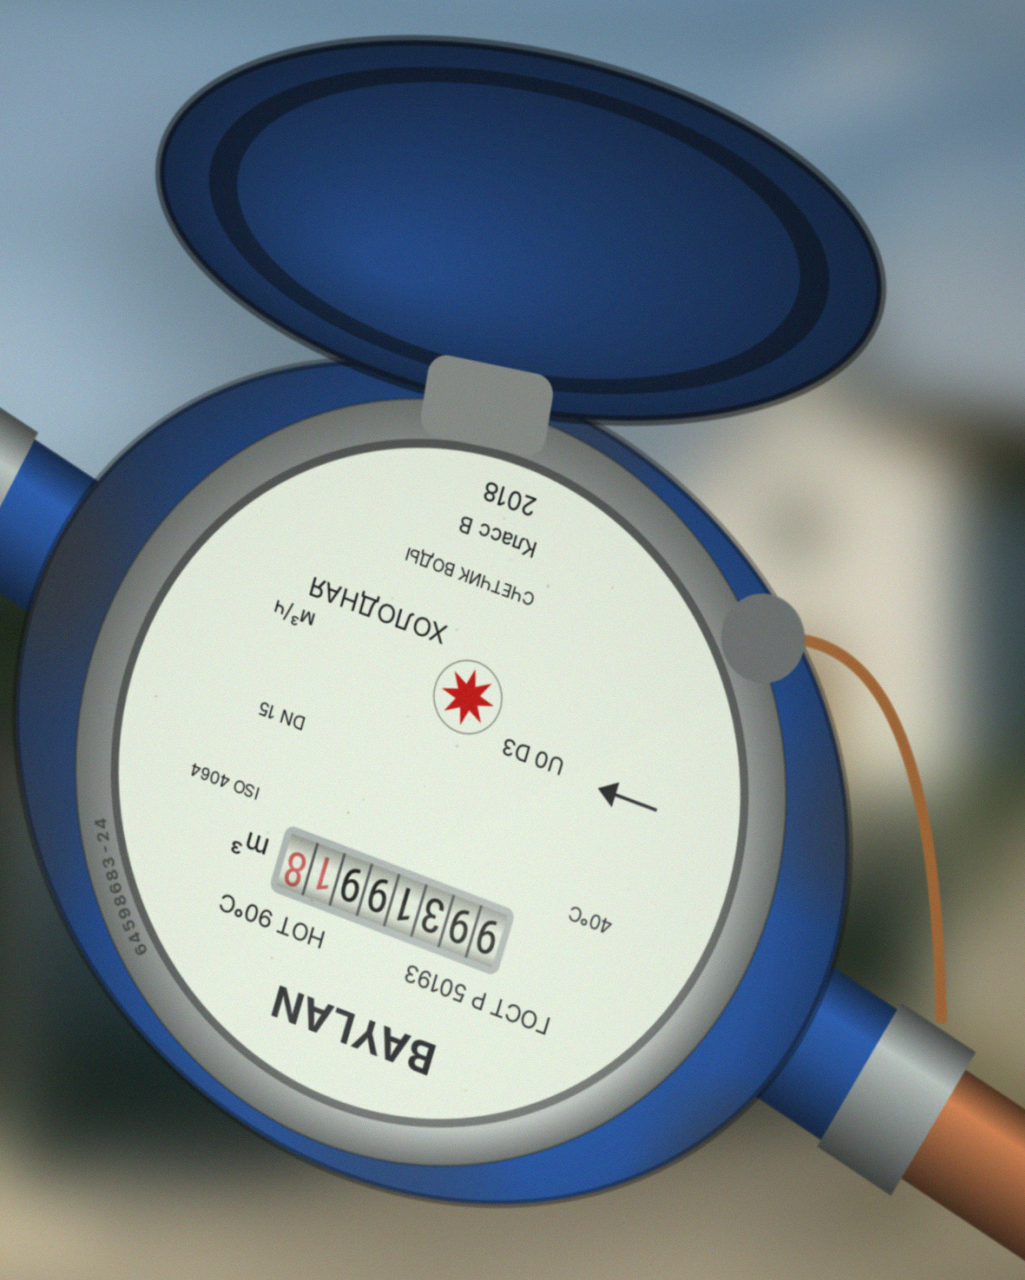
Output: 993199.18
